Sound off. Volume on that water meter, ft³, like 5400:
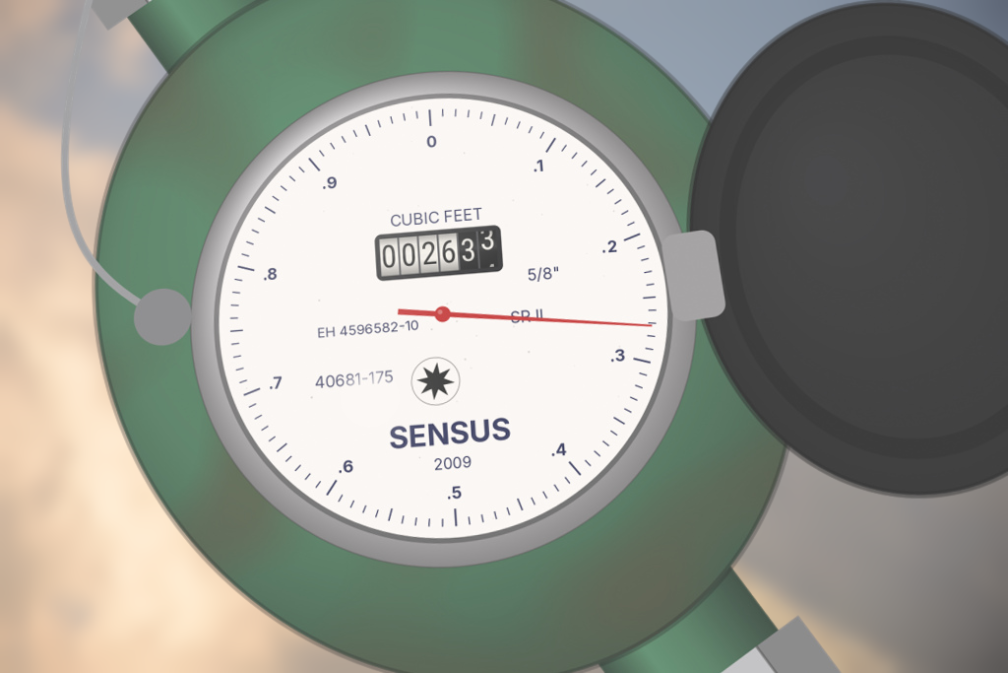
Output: 2633.27
